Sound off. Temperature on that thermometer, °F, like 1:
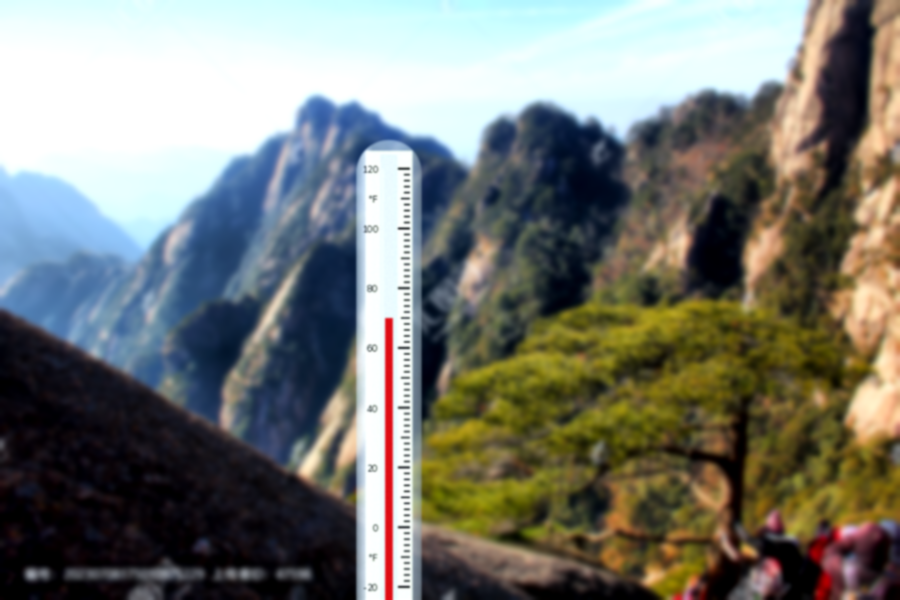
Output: 70
